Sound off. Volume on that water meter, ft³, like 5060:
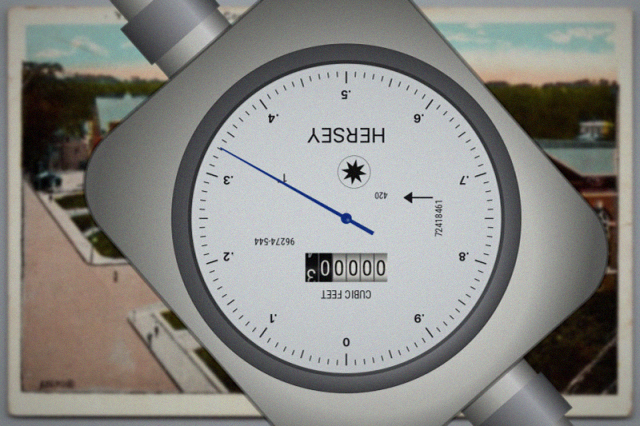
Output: 3.33
